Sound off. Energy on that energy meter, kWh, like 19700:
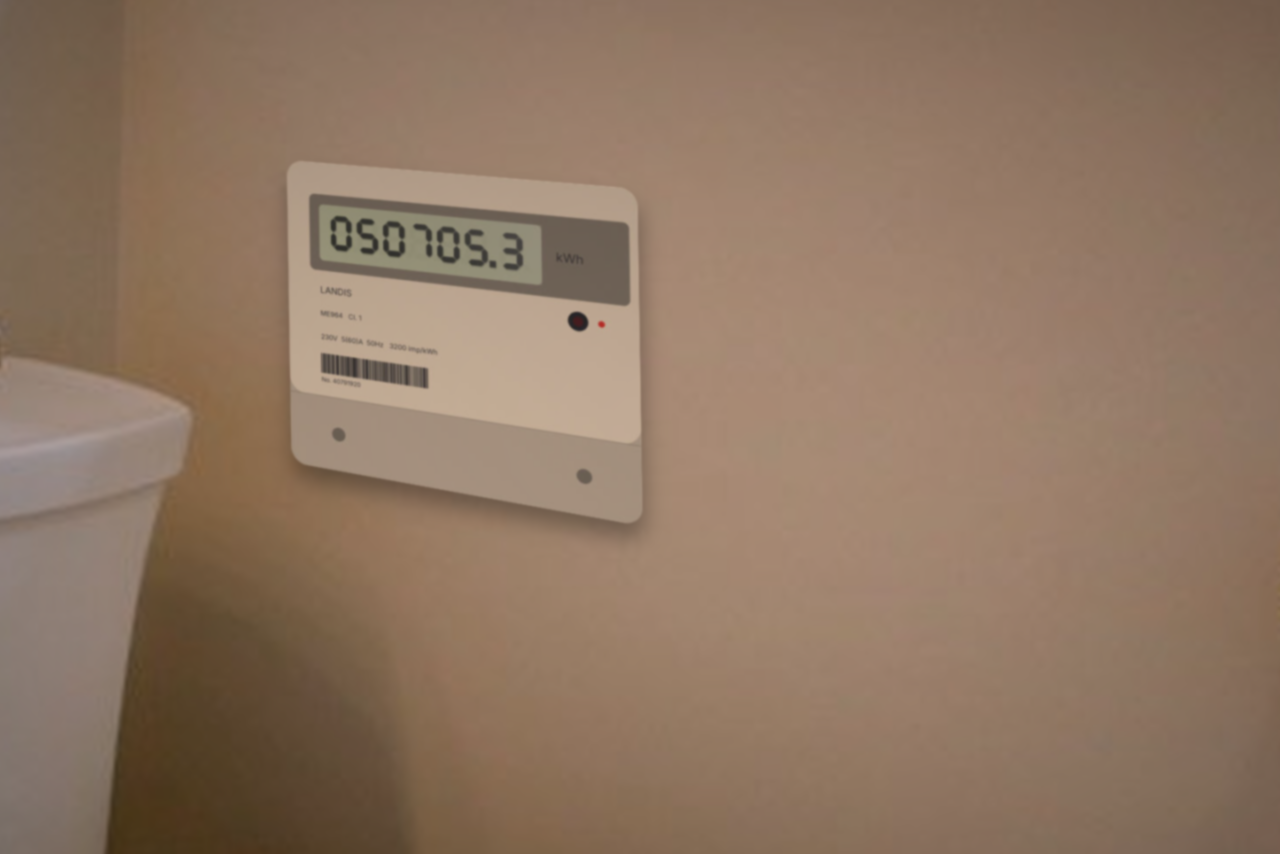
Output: 50705.3
